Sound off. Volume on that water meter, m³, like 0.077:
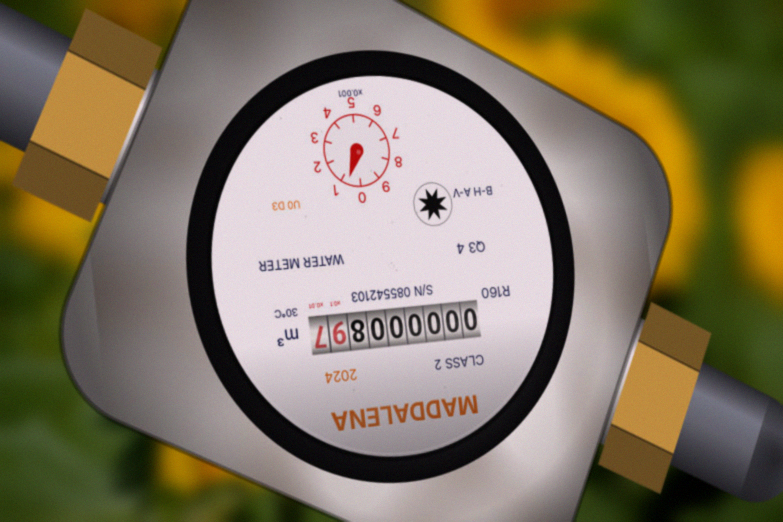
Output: 8.970
